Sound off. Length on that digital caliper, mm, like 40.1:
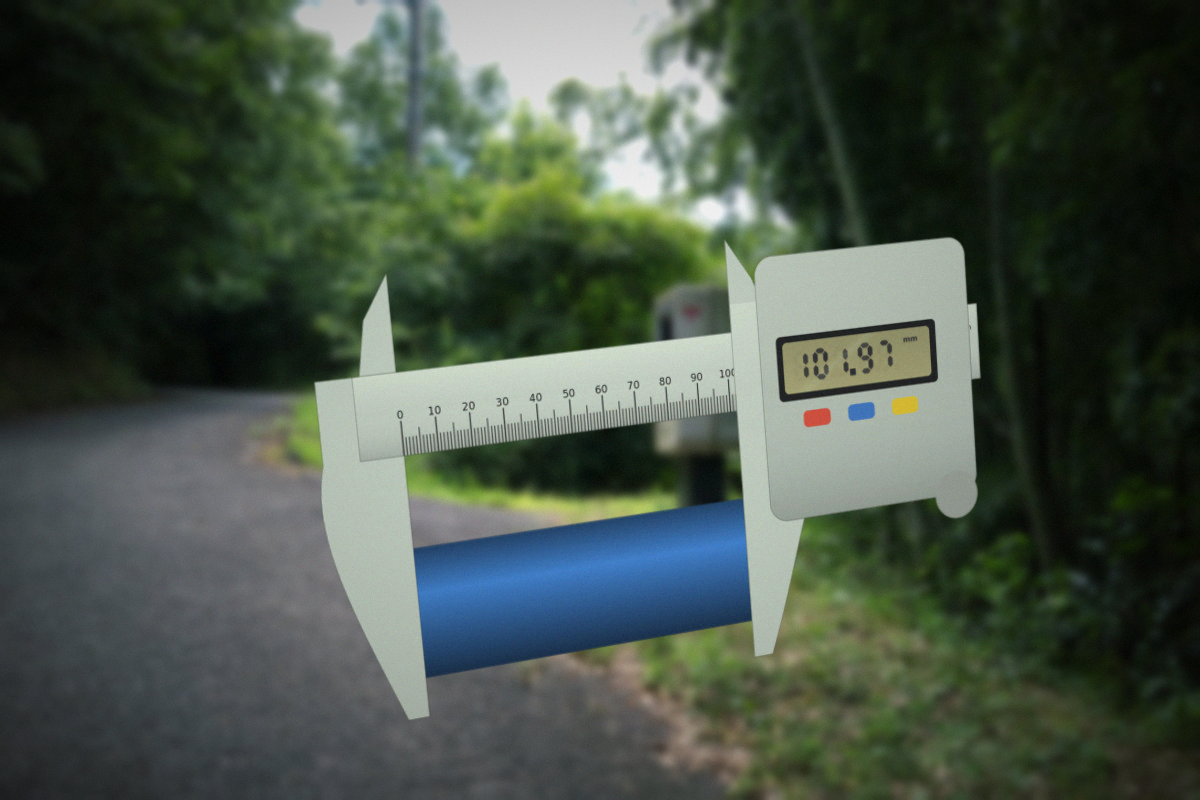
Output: 101.97
